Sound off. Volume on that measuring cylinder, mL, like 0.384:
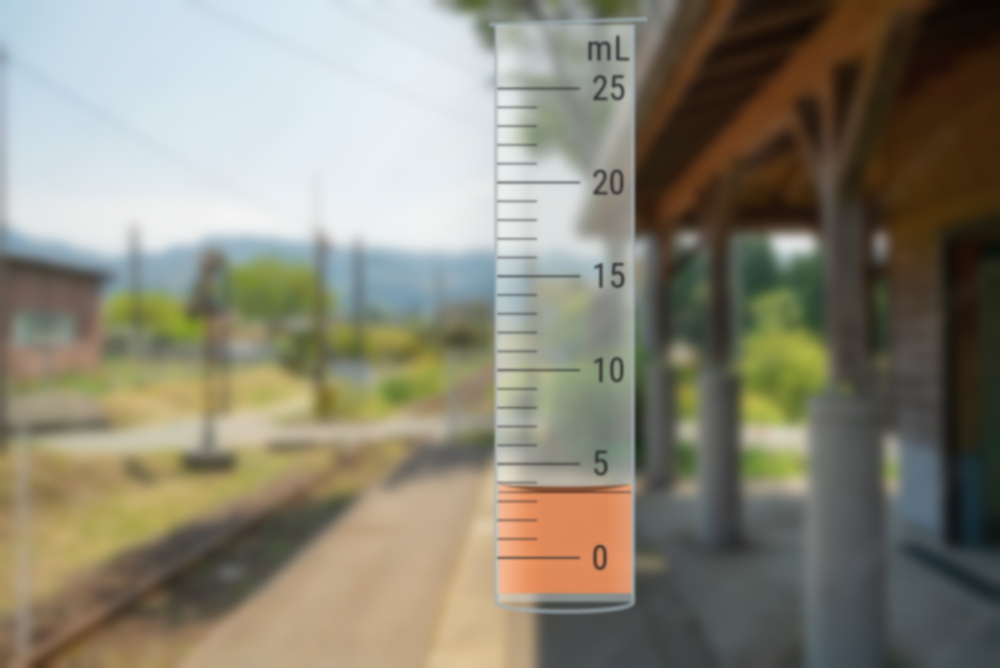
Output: 3.5
